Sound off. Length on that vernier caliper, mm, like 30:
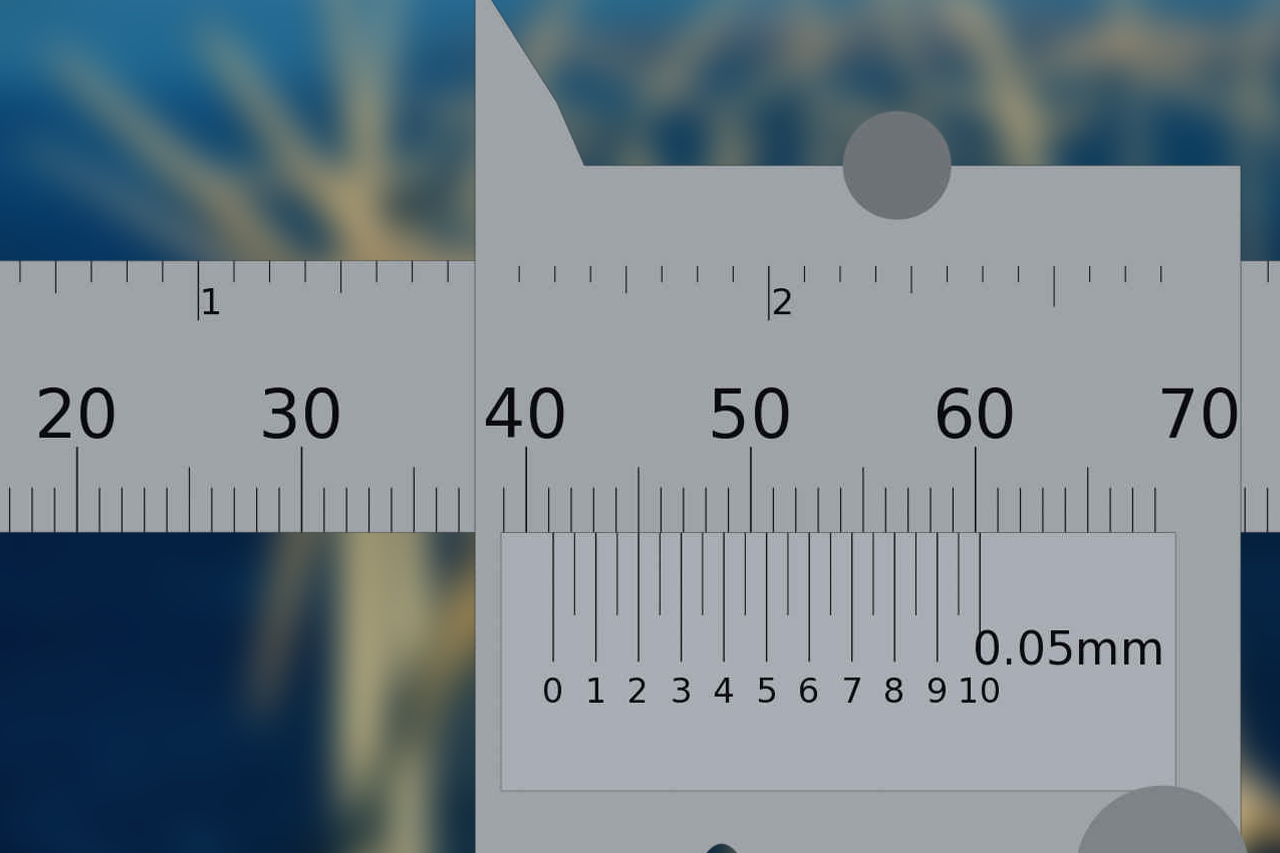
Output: 41.2
